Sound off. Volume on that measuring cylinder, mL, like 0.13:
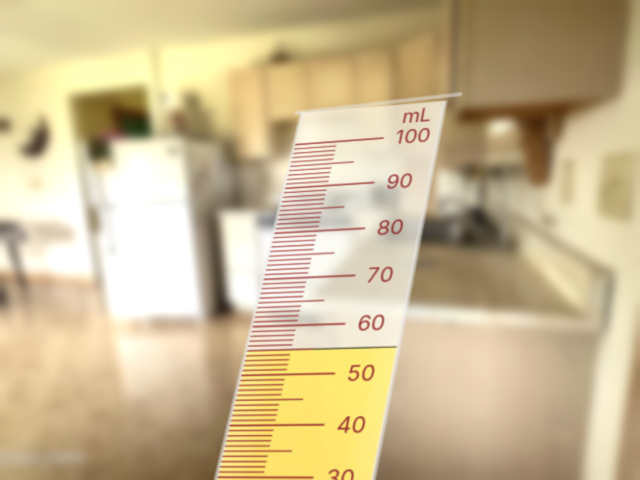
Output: 55
